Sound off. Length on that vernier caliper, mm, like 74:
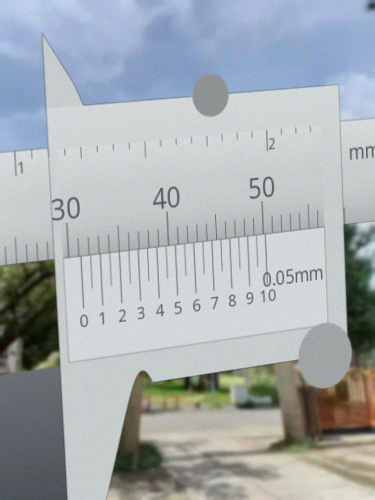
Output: 31.2
